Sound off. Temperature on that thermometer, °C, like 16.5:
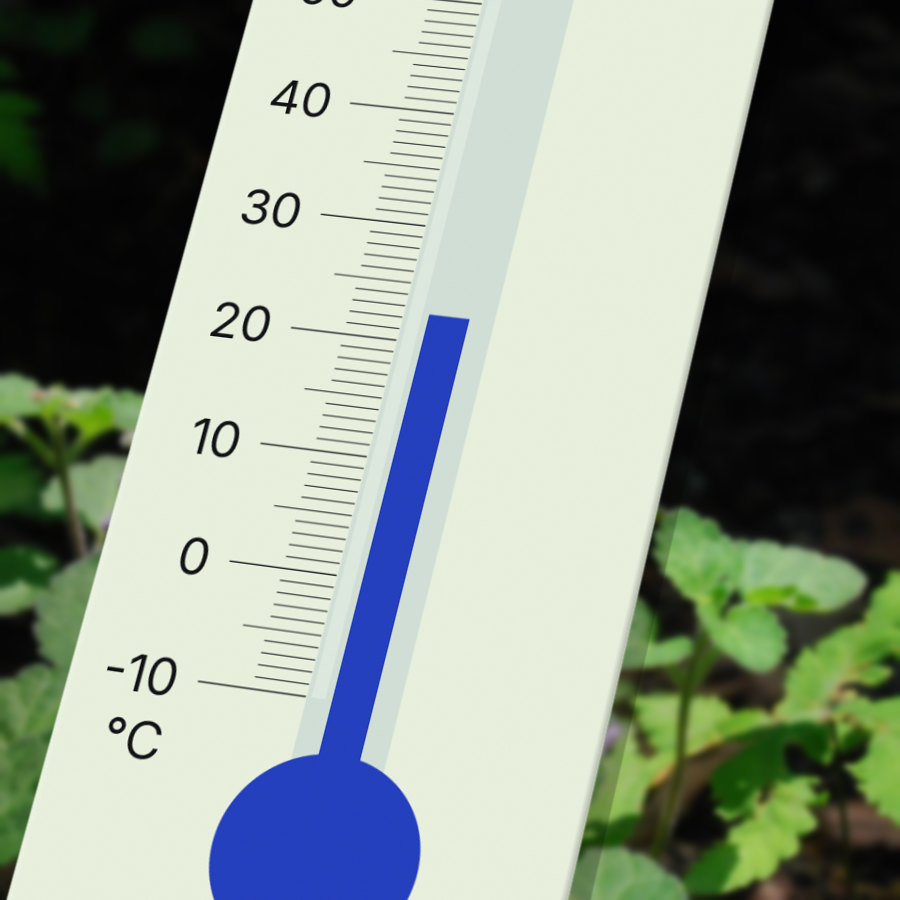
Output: 22.5
